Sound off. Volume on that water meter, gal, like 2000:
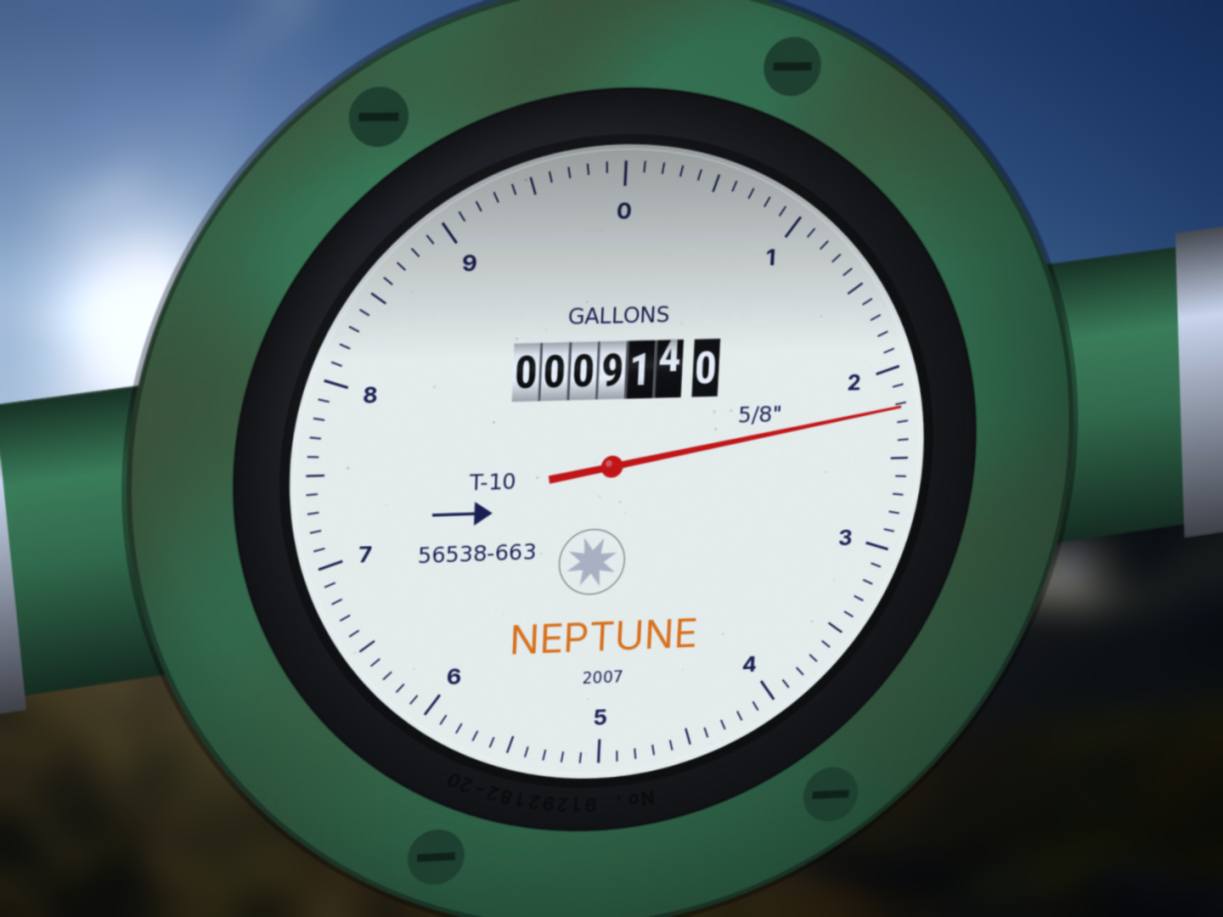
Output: 9142.2
